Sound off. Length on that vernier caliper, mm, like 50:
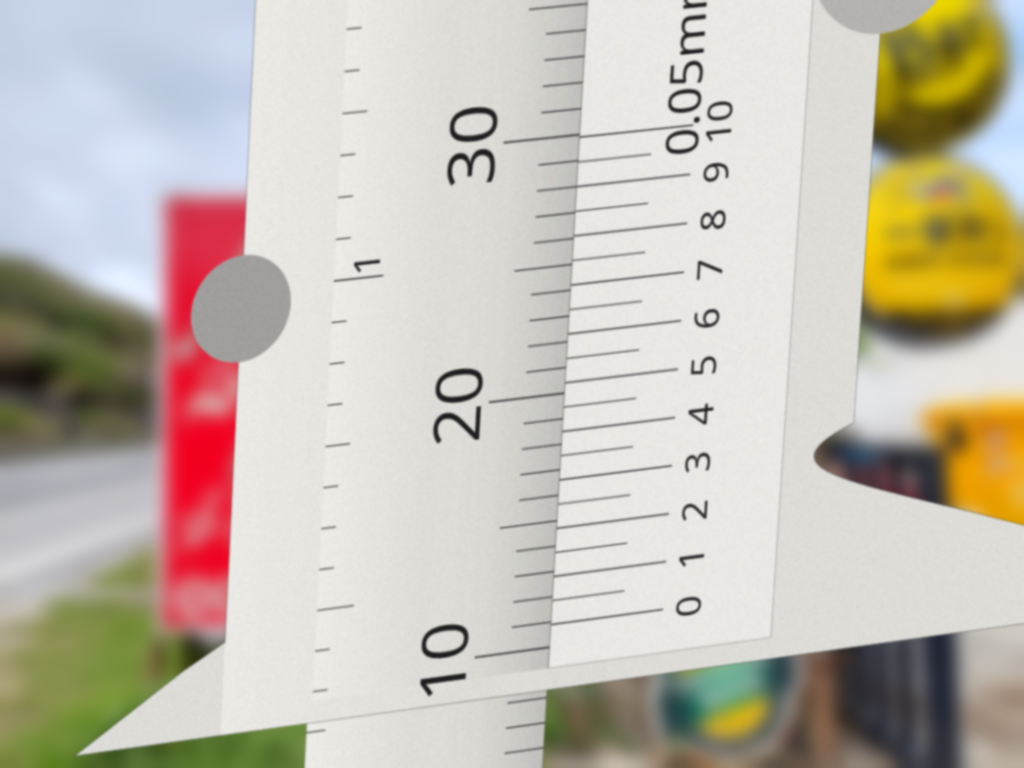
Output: 10.9
